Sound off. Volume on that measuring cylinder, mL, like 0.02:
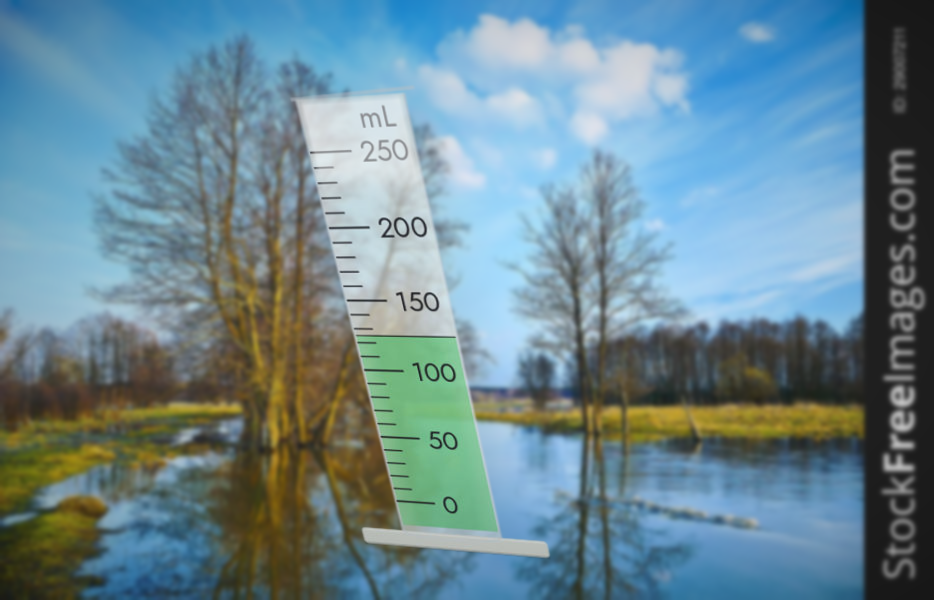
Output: 125
